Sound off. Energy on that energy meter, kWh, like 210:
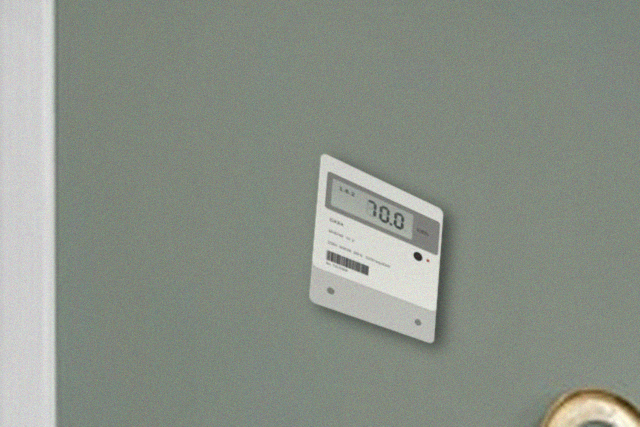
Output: 70.0
